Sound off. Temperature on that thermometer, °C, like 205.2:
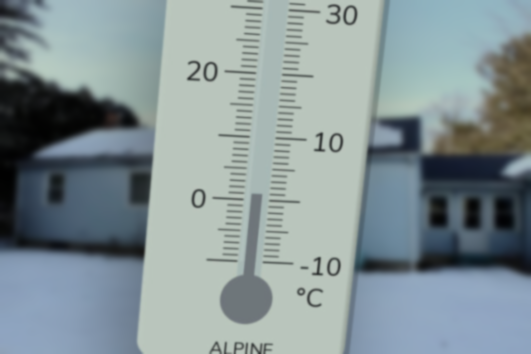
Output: 1
